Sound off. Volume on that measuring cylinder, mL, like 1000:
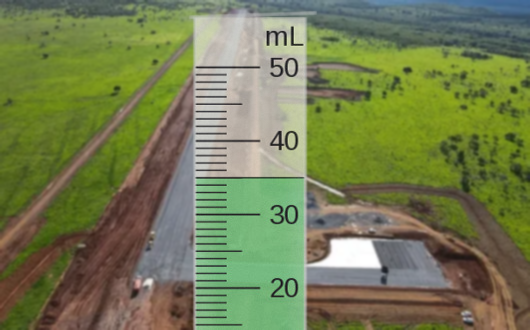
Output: 35
